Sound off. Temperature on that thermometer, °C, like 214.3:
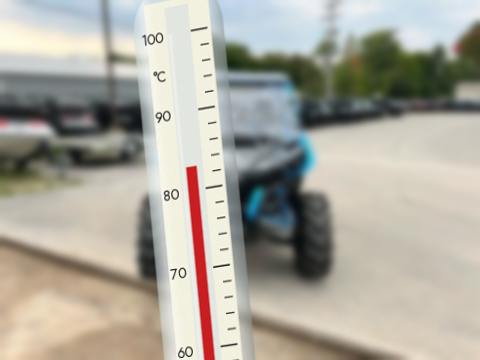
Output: 83
